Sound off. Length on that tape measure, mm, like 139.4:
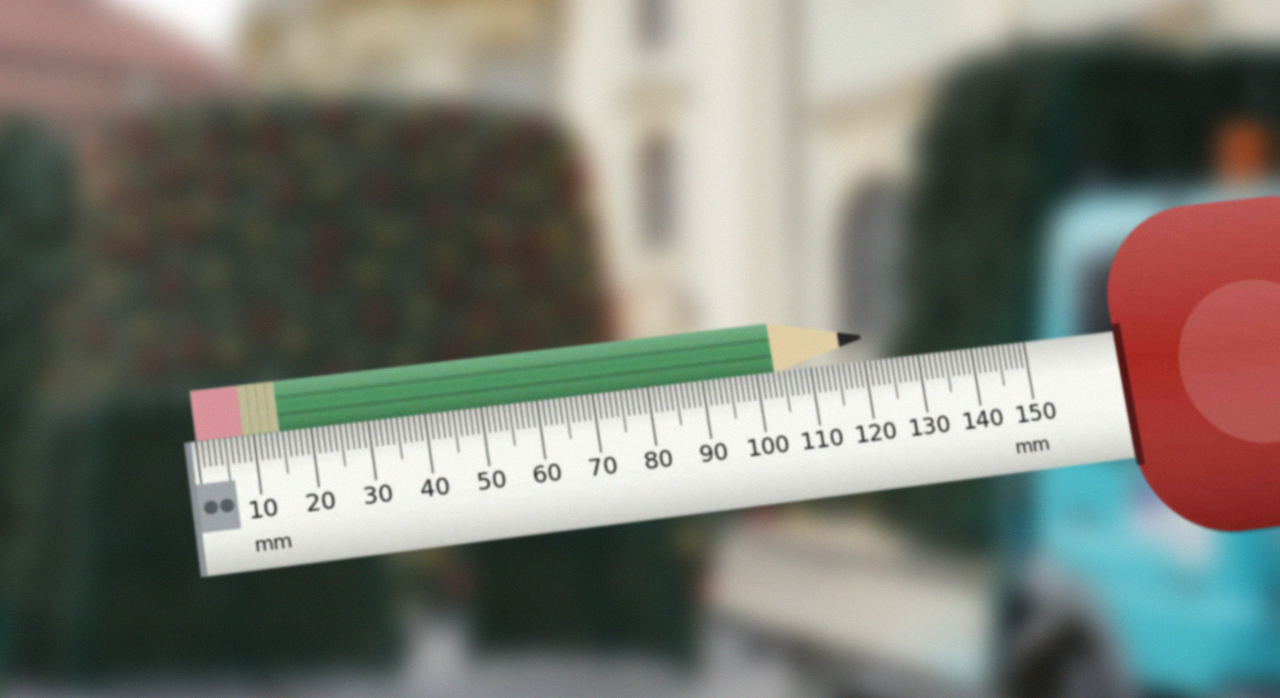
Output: 120
